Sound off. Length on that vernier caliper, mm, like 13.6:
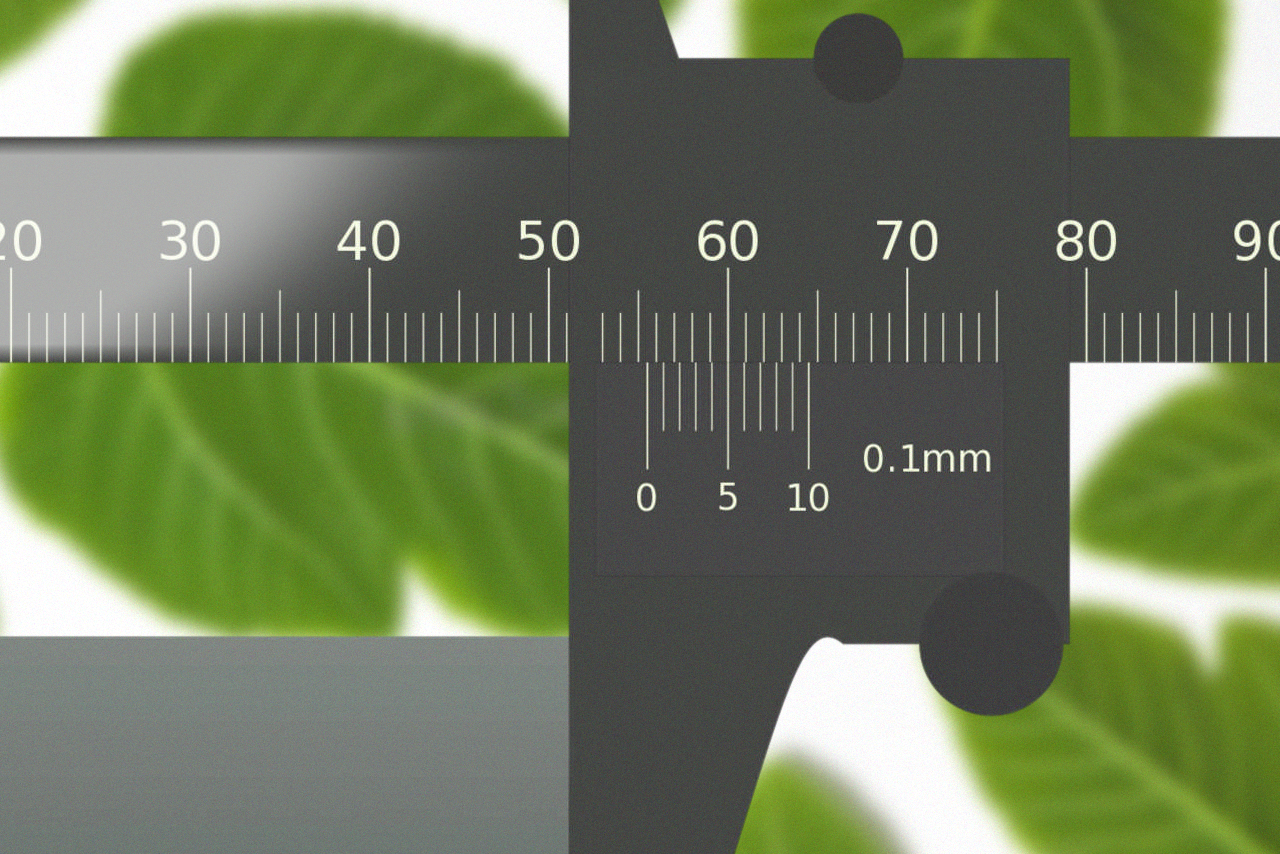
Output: 55.5
